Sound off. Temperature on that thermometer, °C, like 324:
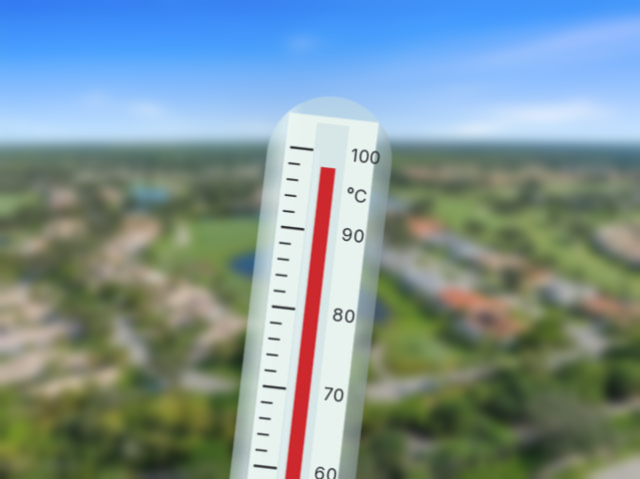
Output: 98
